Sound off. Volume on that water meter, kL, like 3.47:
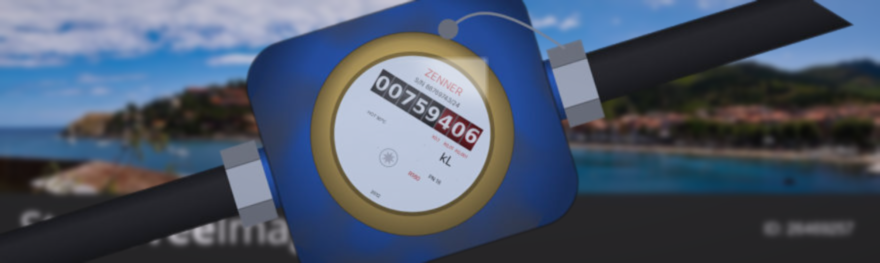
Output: 759.406
